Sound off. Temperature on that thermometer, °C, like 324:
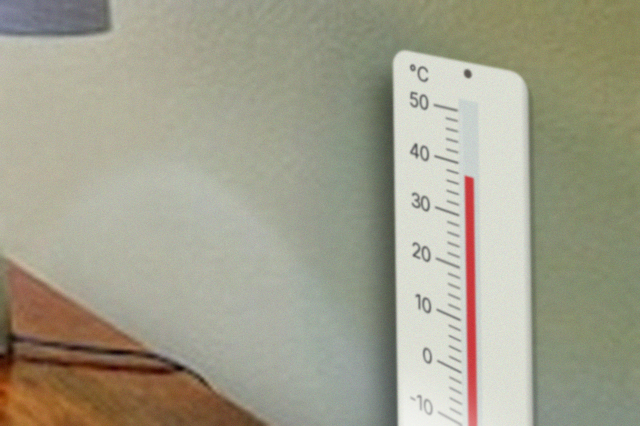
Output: 38
